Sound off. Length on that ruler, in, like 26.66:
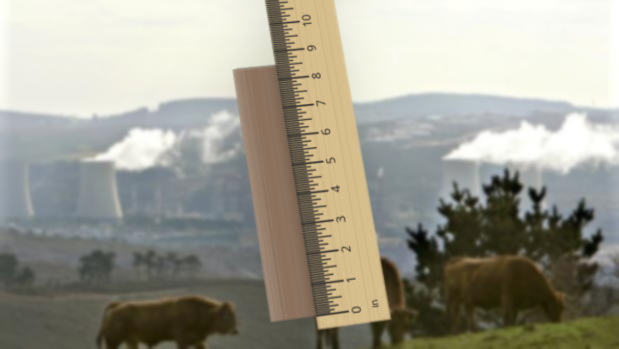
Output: 8.5
